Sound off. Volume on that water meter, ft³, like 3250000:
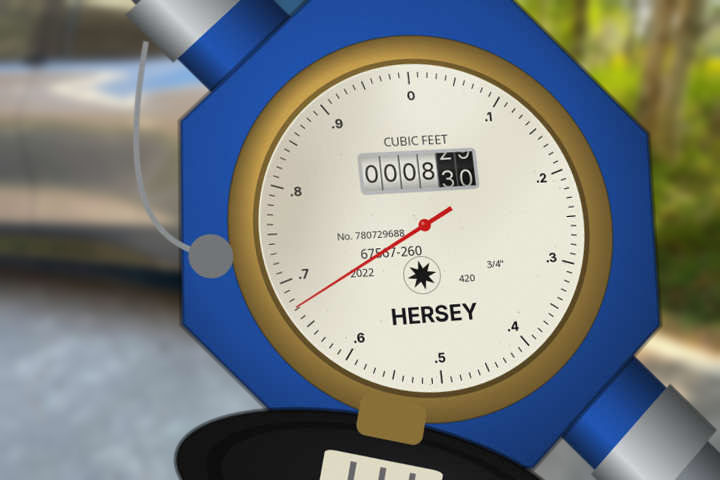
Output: 829.67
